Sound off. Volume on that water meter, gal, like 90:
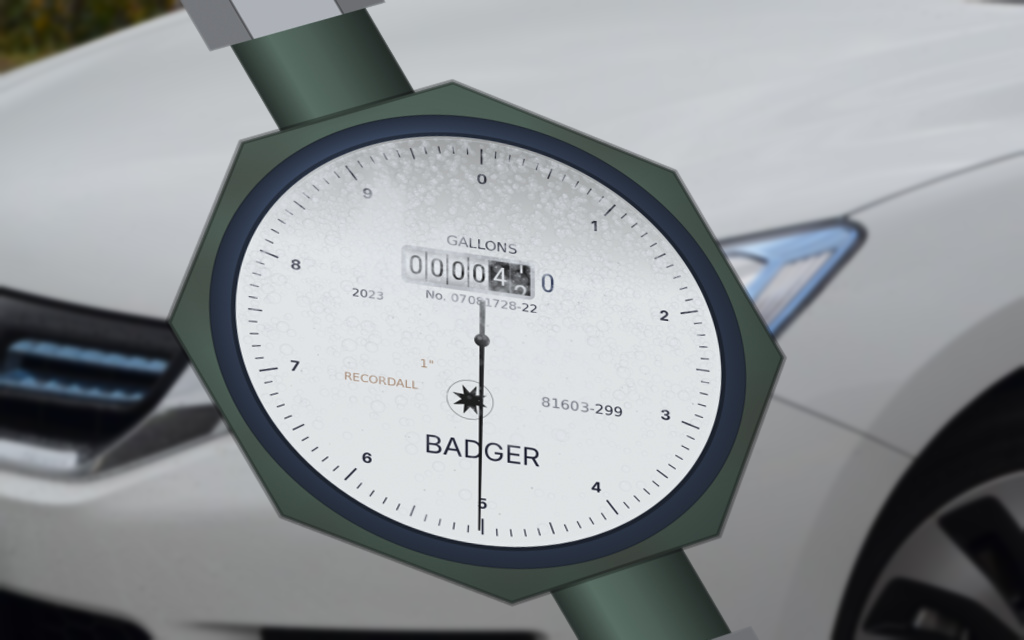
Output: 415.0
